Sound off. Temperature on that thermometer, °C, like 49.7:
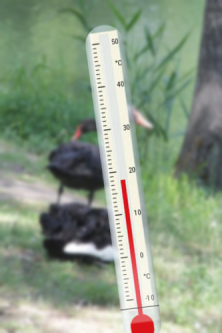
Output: 18
